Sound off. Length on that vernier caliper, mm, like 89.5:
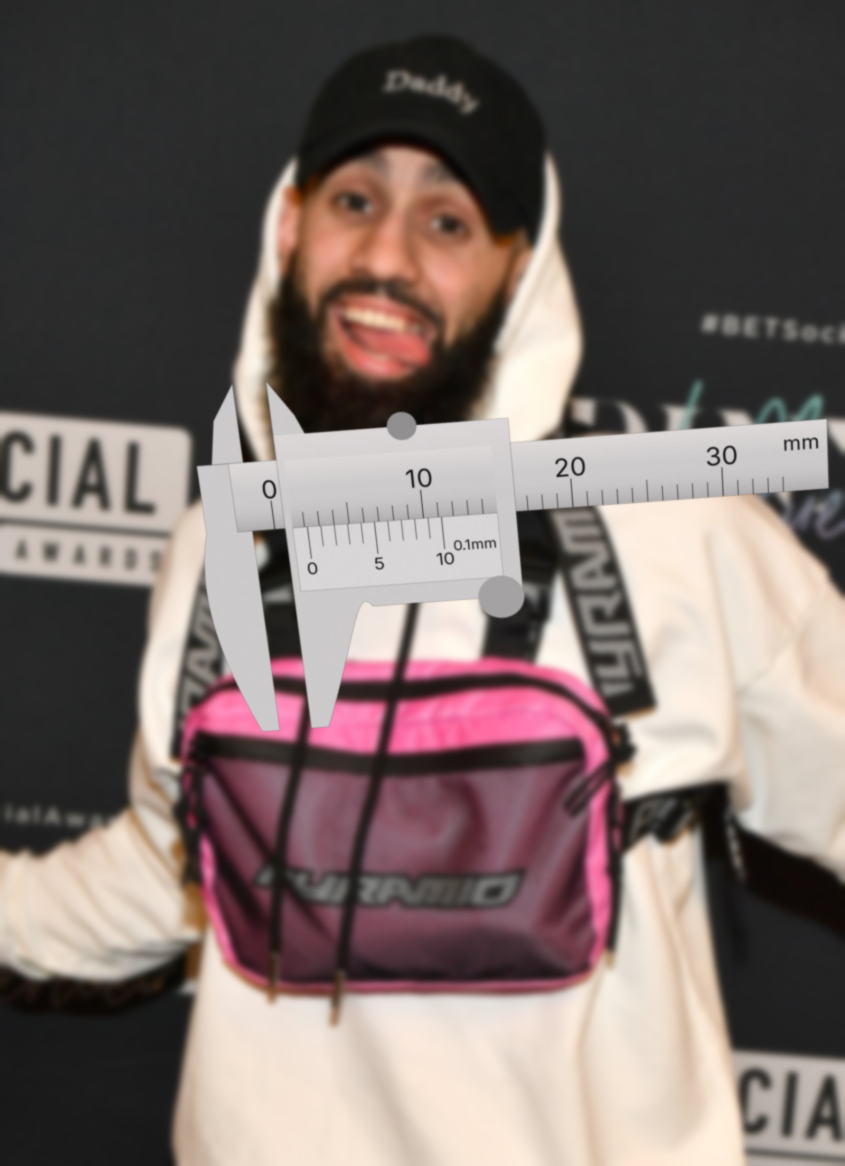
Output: 2.2
